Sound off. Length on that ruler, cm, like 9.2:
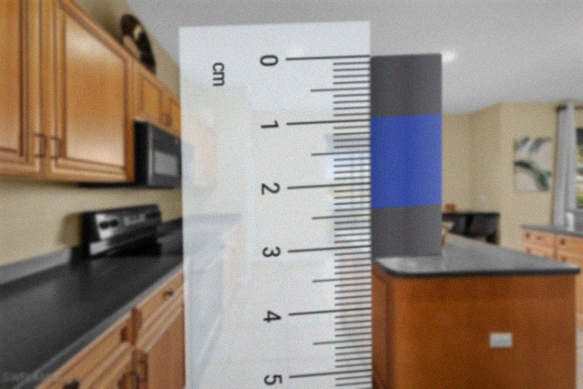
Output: 3.2
